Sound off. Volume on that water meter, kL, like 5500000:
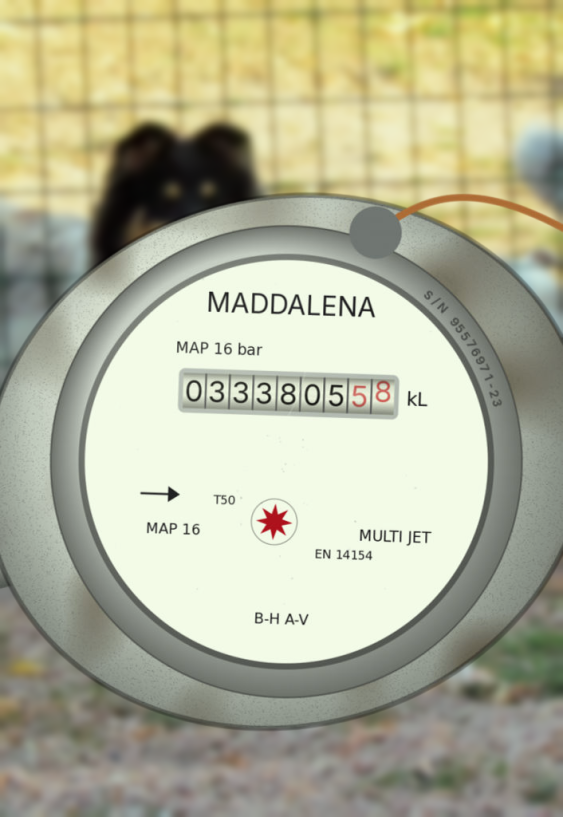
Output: 333805.58
